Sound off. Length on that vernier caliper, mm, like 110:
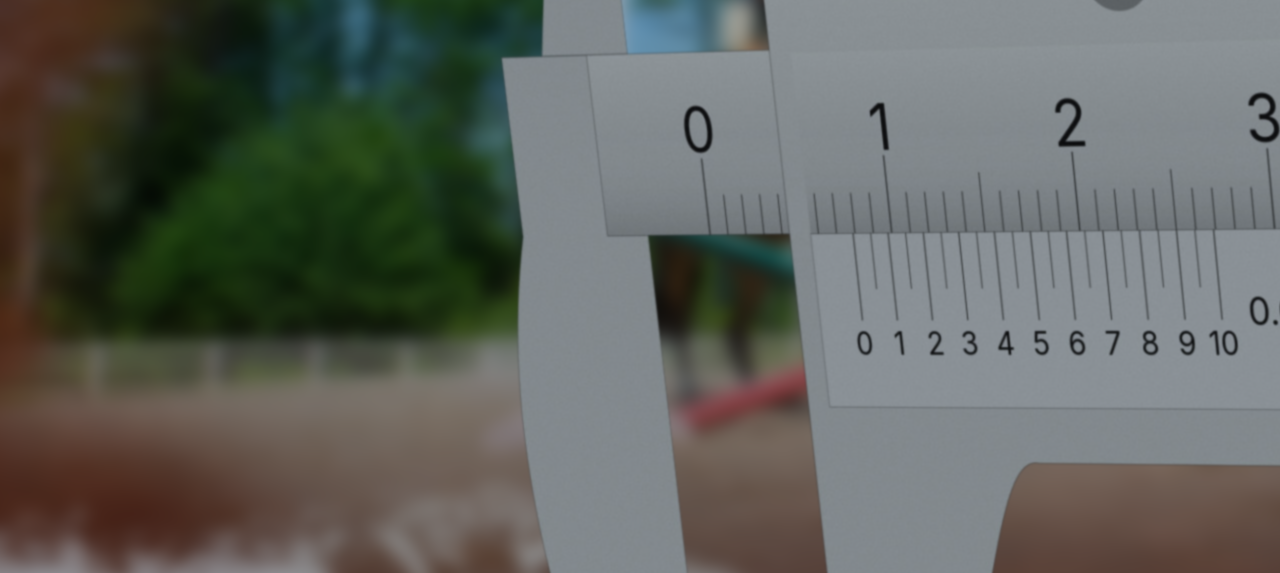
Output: 7.9
